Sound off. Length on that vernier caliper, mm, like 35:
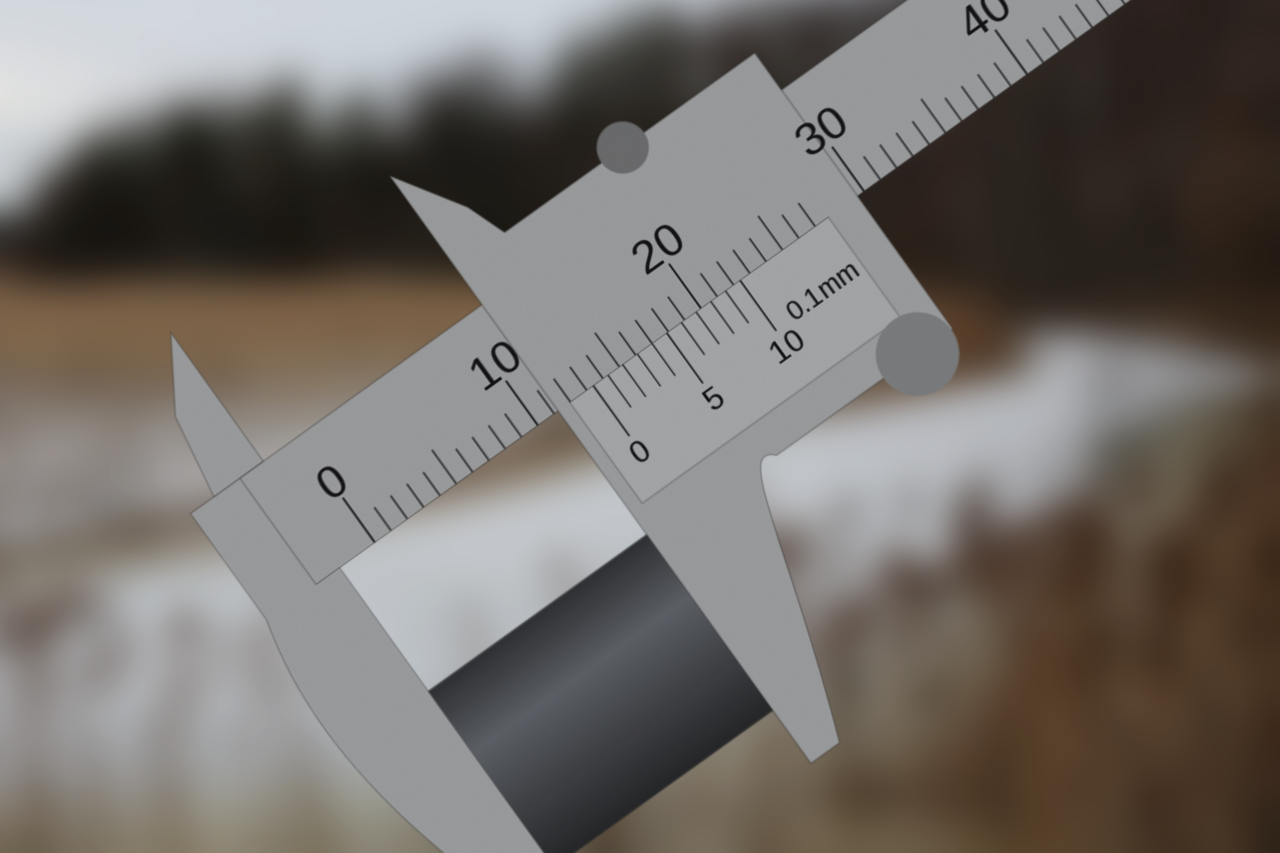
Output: 13.4
